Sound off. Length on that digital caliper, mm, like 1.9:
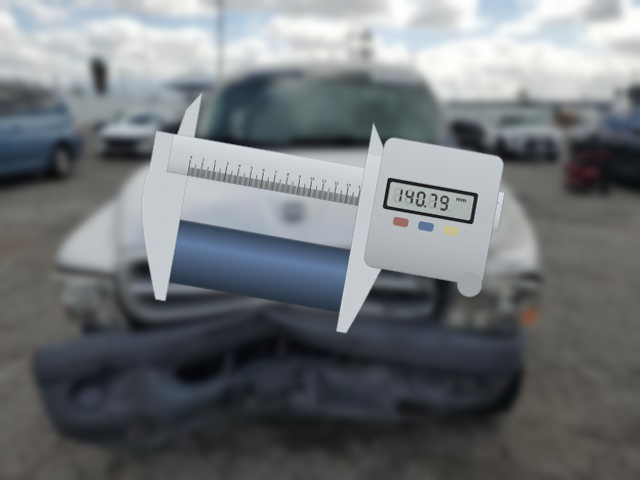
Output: 140.79
